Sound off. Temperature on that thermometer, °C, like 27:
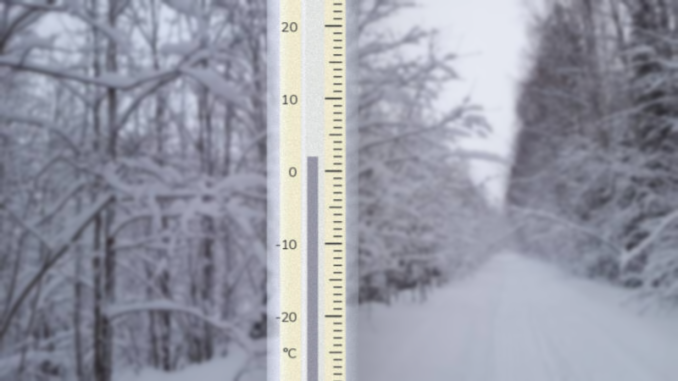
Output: 2
